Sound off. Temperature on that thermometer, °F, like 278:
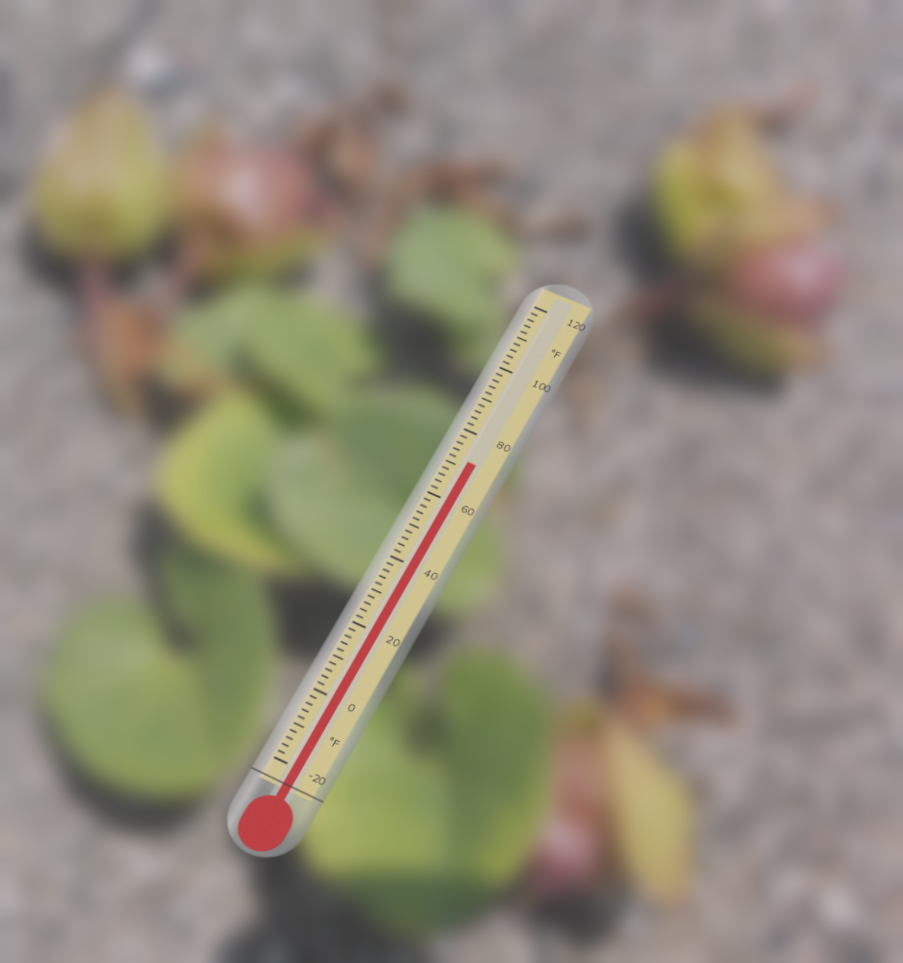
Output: 72
